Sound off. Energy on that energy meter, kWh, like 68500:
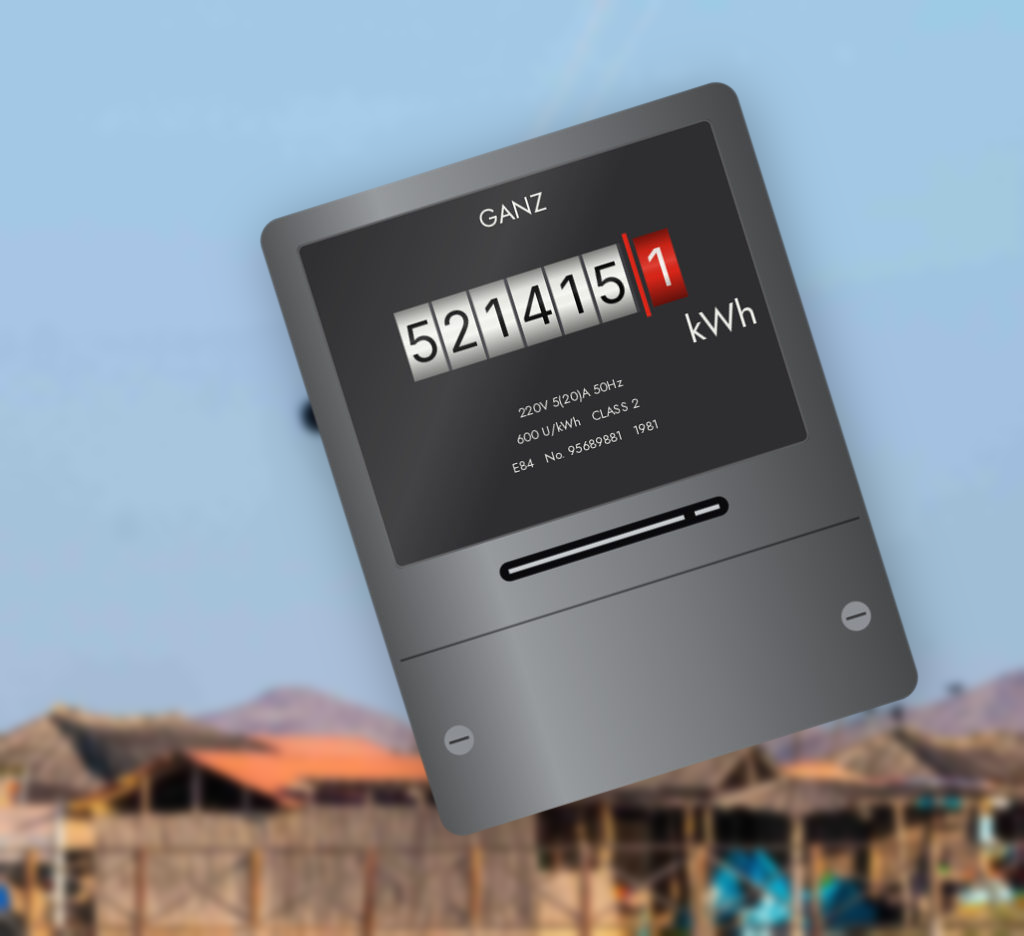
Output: 521415.1
